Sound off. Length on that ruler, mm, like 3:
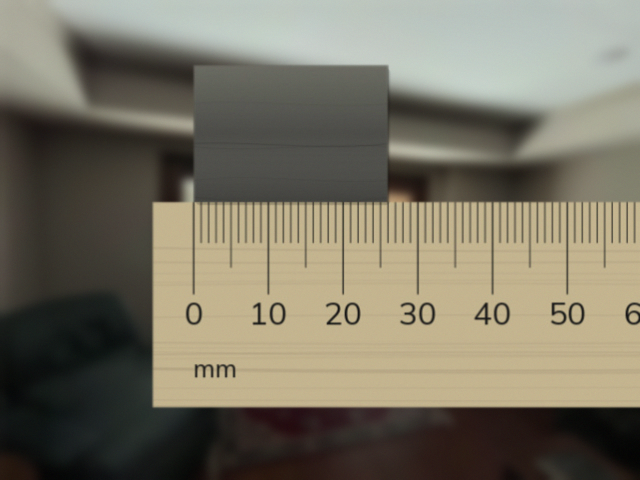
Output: 26
